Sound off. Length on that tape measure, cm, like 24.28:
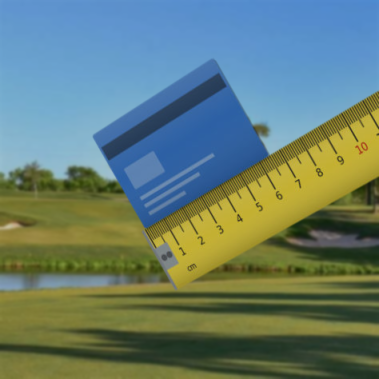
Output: 6.5
